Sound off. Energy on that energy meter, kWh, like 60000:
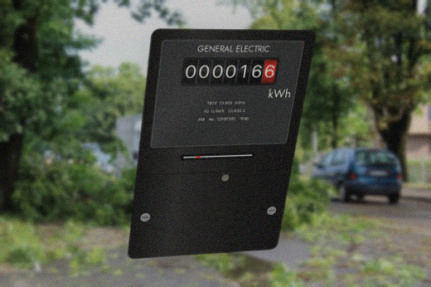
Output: 16.6
